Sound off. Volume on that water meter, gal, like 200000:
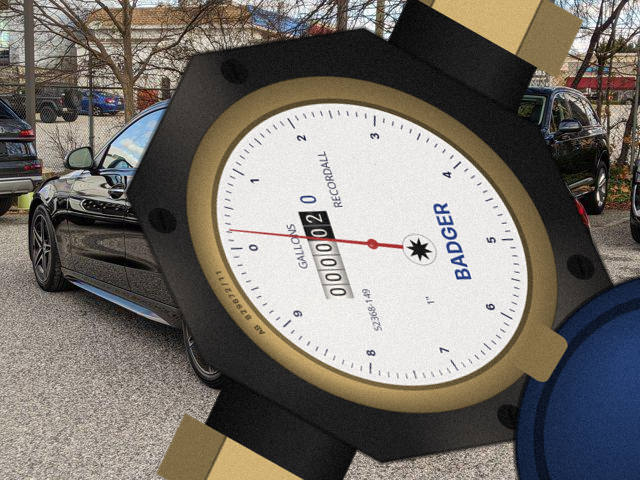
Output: 20.2
